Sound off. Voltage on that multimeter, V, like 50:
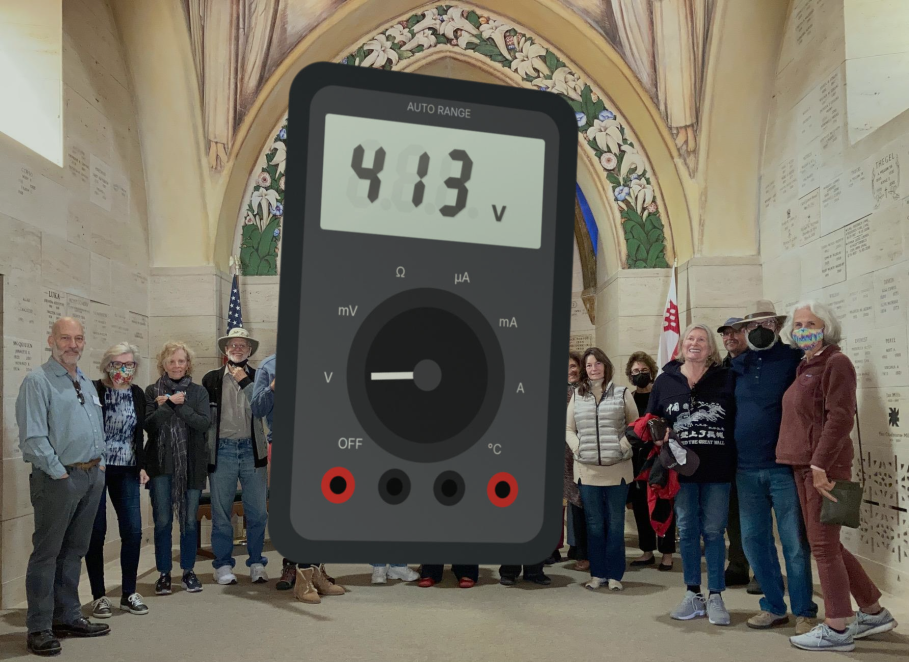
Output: 413
